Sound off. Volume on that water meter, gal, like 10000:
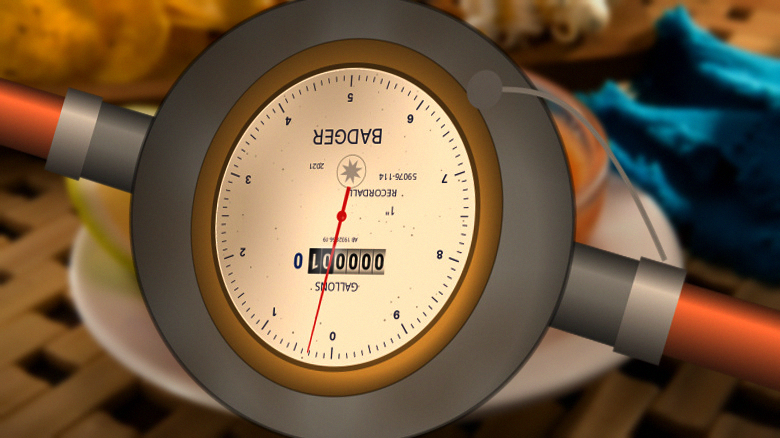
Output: 10.3
